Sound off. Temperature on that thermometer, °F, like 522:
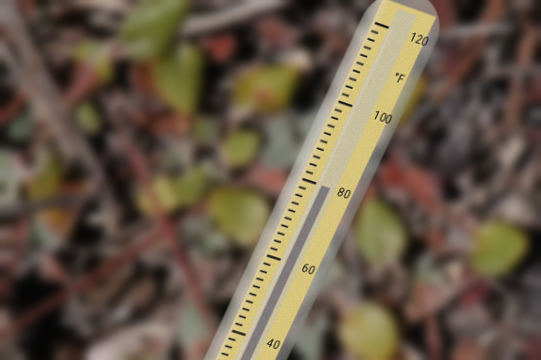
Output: 80
